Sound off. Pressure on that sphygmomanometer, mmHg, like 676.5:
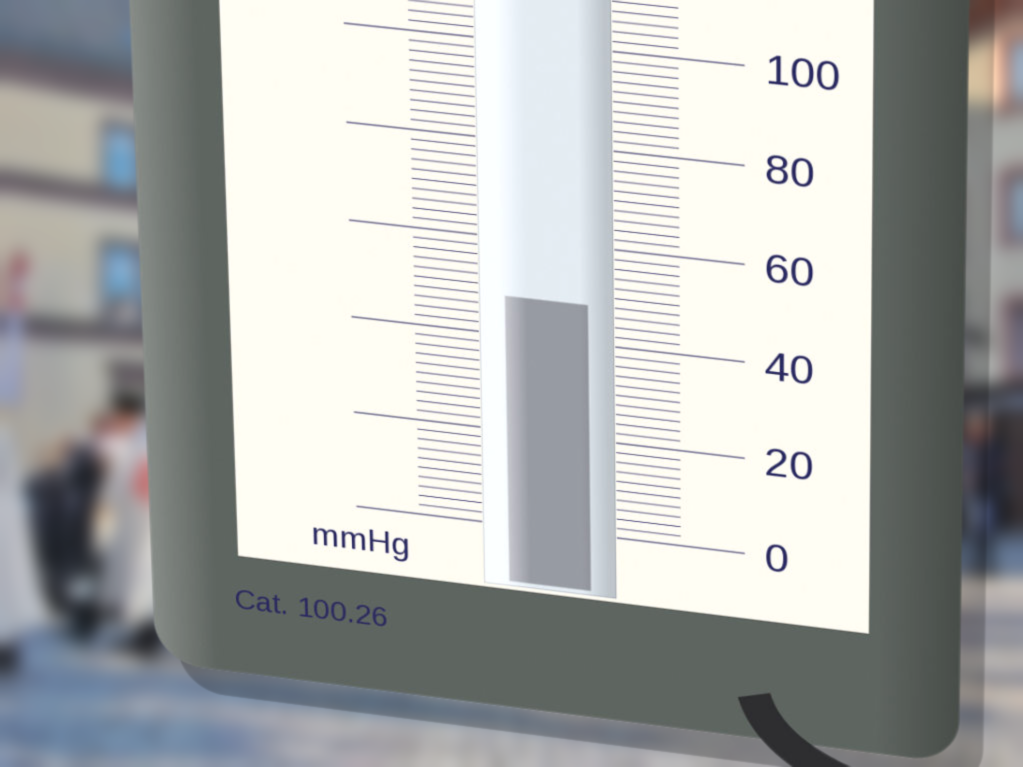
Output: 48
